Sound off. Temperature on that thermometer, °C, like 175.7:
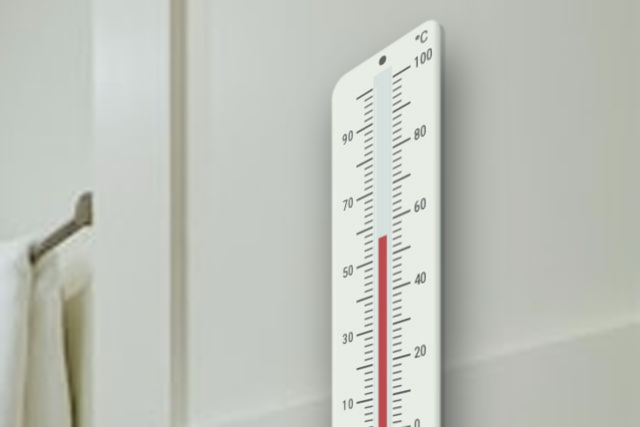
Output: 56
